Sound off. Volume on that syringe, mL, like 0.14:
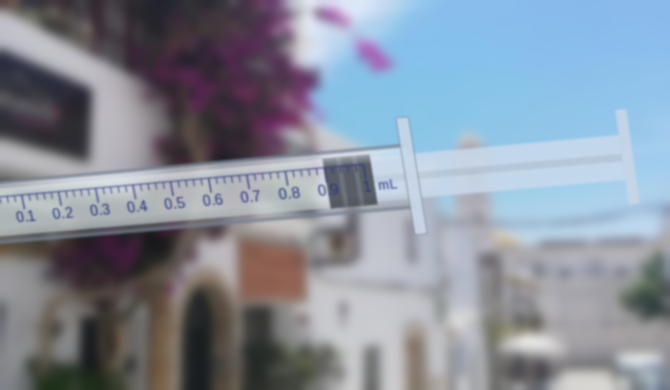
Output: 0.9
